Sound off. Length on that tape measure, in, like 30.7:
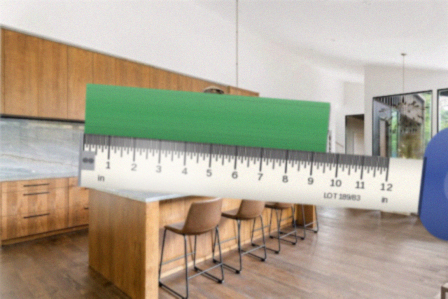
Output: 9.5
